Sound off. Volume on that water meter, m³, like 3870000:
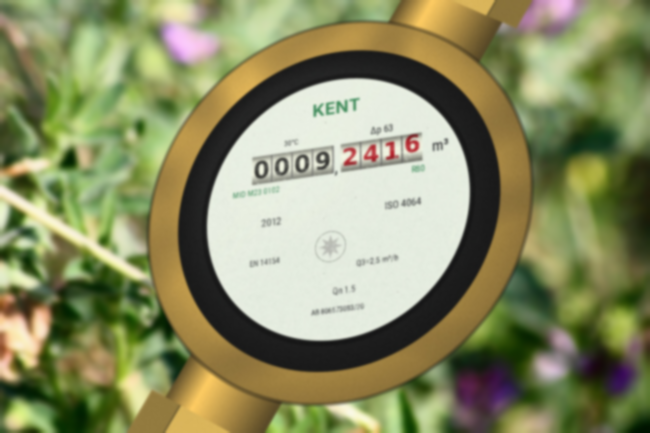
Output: 9.2416
